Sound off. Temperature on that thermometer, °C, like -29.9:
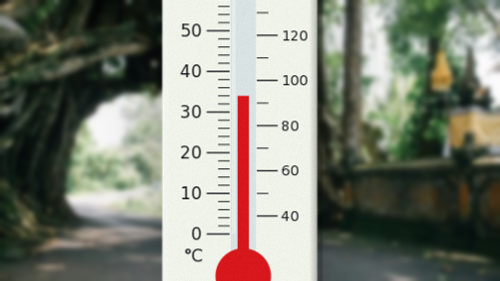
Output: 34
